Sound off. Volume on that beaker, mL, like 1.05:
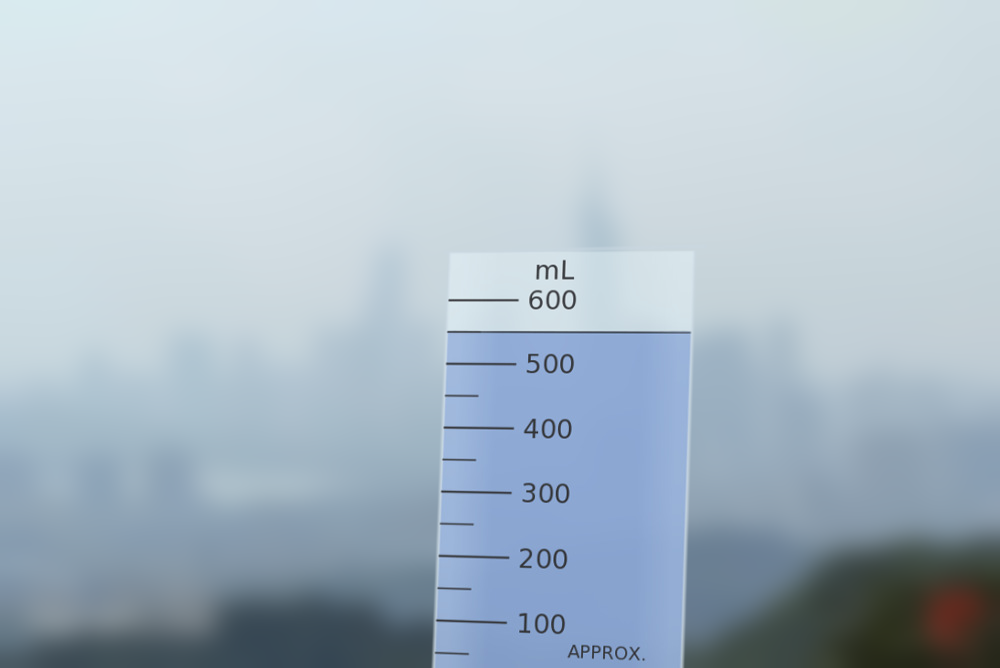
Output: 550
